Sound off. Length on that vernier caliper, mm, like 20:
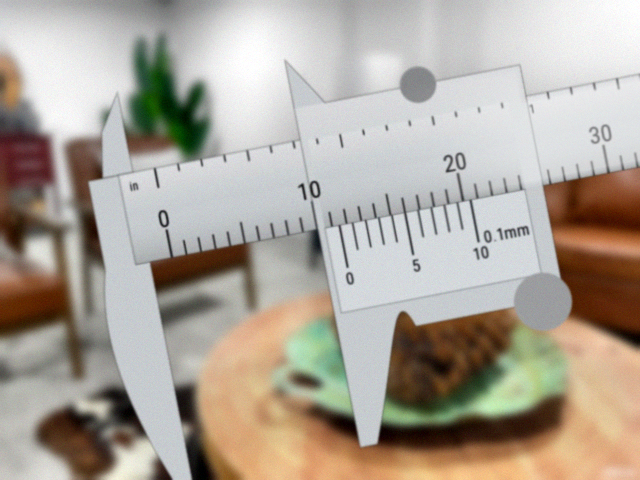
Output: 11.5
